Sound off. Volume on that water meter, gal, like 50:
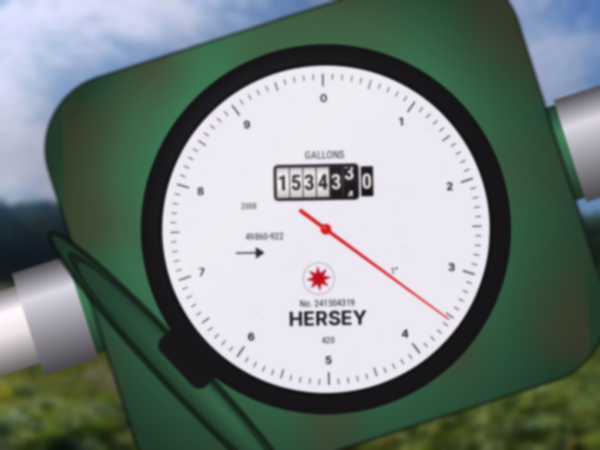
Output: 1534333.5
